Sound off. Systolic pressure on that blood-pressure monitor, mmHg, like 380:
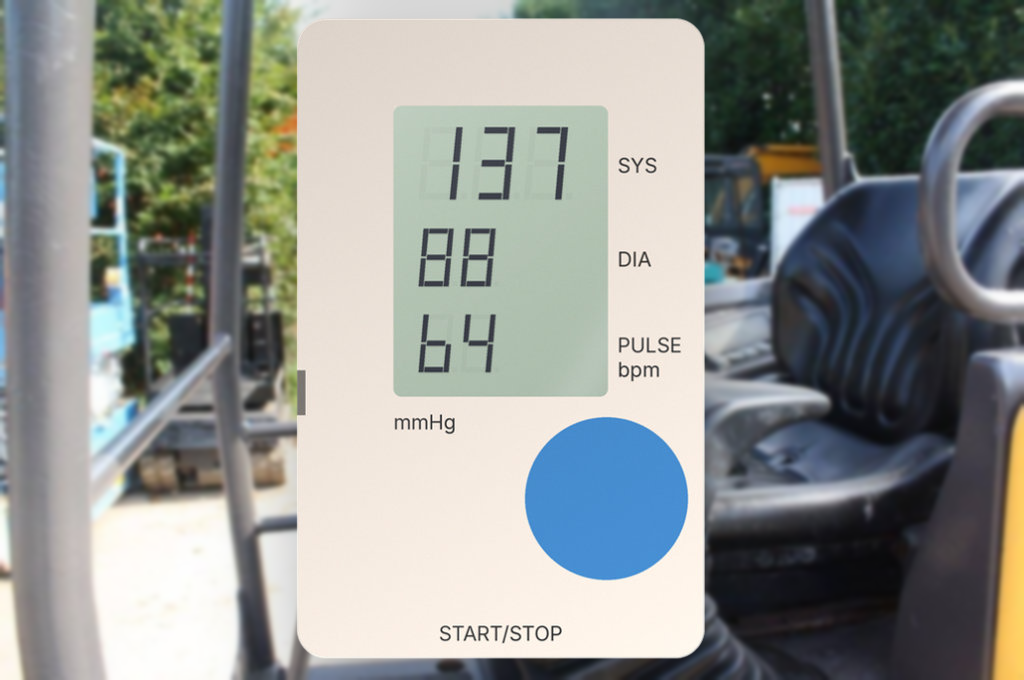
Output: 137
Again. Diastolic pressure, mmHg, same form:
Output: 88
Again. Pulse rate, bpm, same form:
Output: 64
